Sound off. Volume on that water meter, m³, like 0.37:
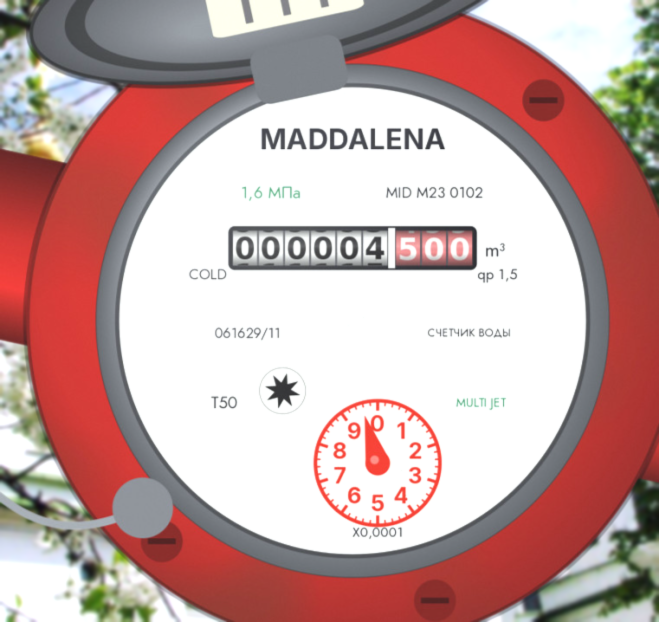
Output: 4.4999
